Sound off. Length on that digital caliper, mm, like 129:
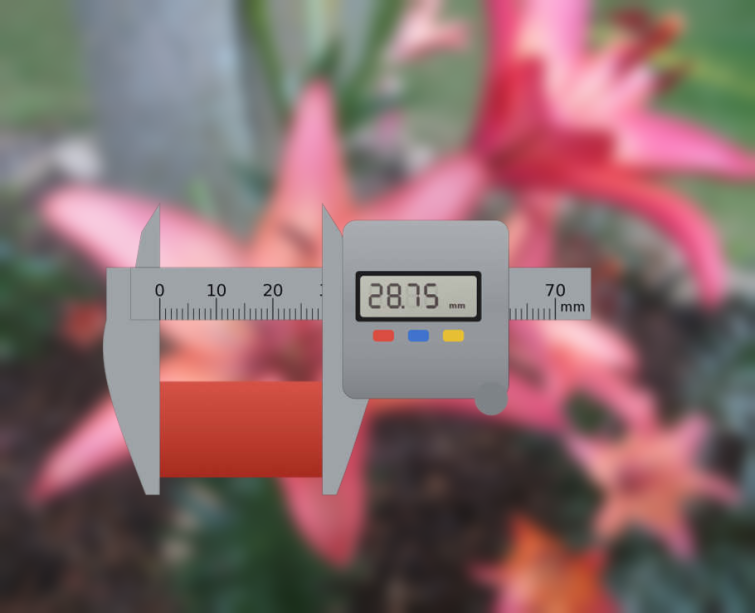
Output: 28.75
